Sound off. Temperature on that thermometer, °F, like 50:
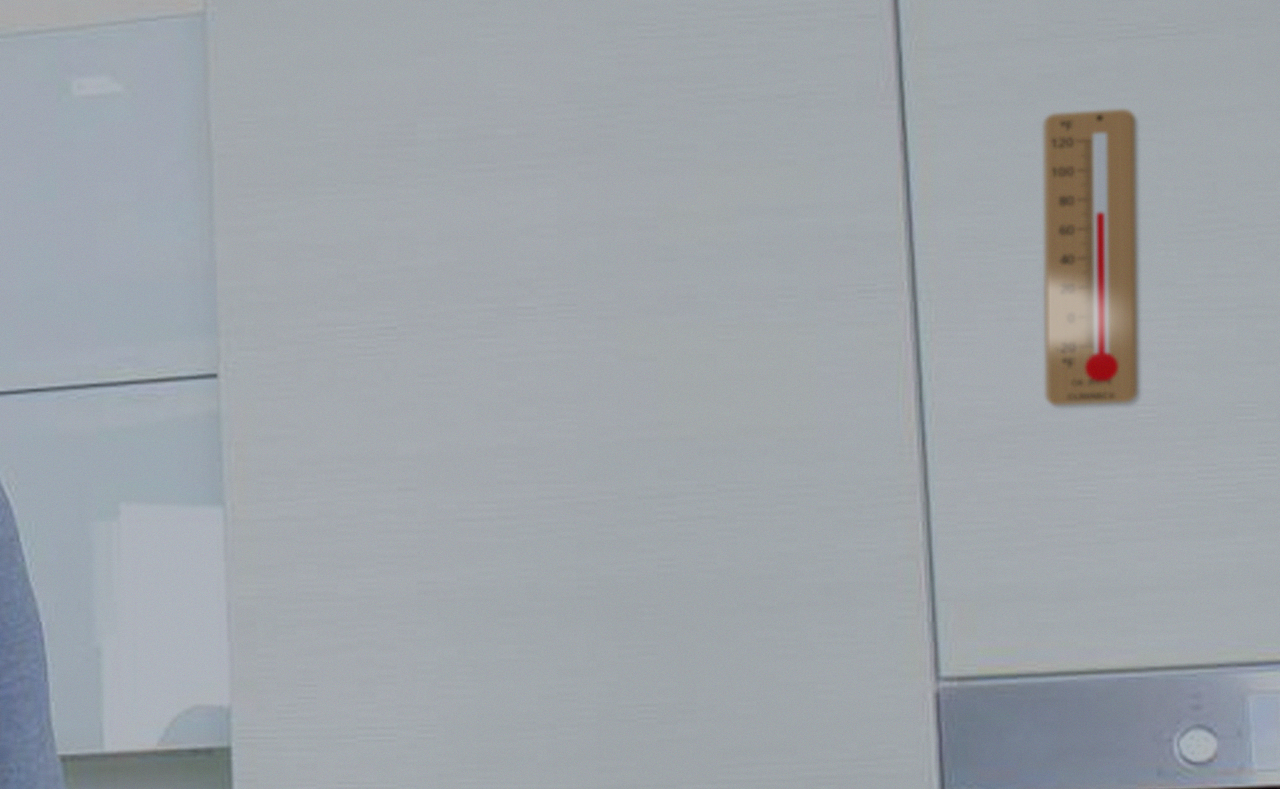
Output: 70
